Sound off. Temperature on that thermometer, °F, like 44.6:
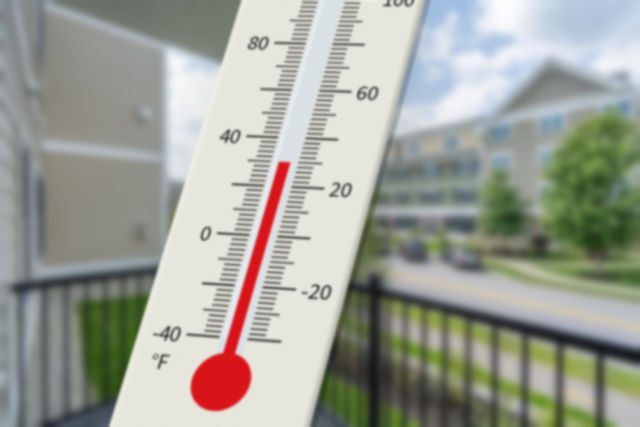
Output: 30
